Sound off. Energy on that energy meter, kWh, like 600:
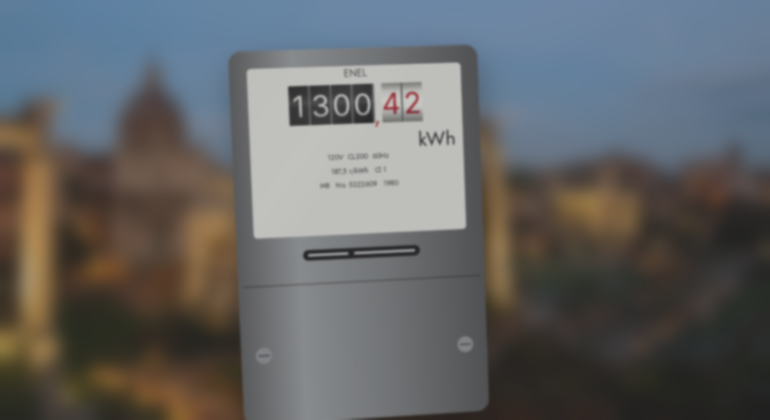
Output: 1300.42
